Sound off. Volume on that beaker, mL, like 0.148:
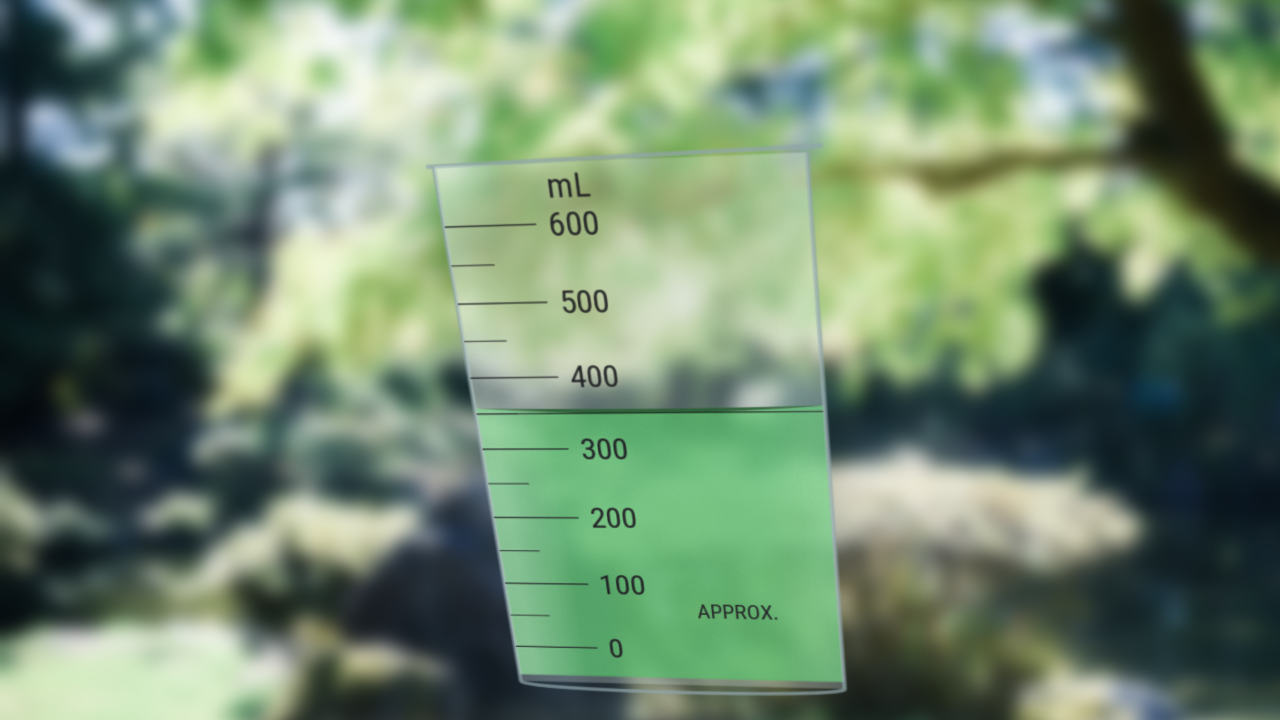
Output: 350
